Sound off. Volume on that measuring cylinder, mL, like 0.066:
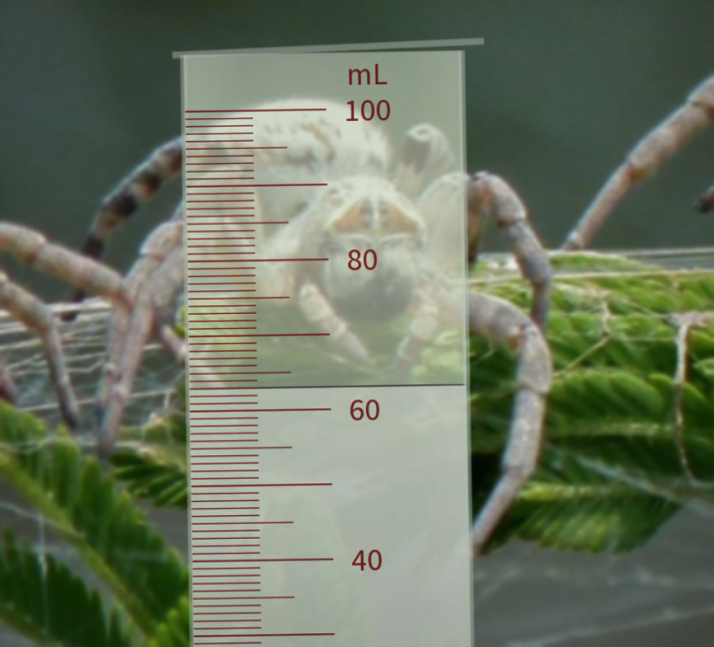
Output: 63
